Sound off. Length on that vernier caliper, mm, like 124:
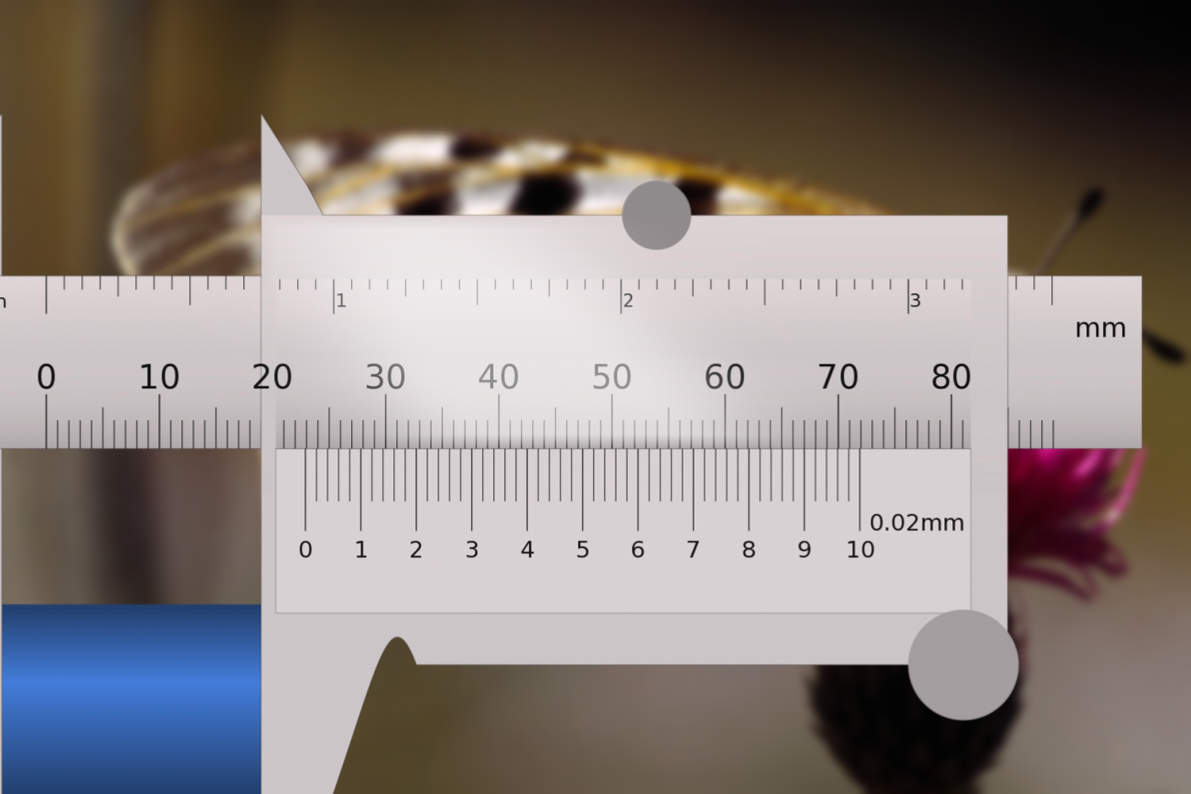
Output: 22.9
